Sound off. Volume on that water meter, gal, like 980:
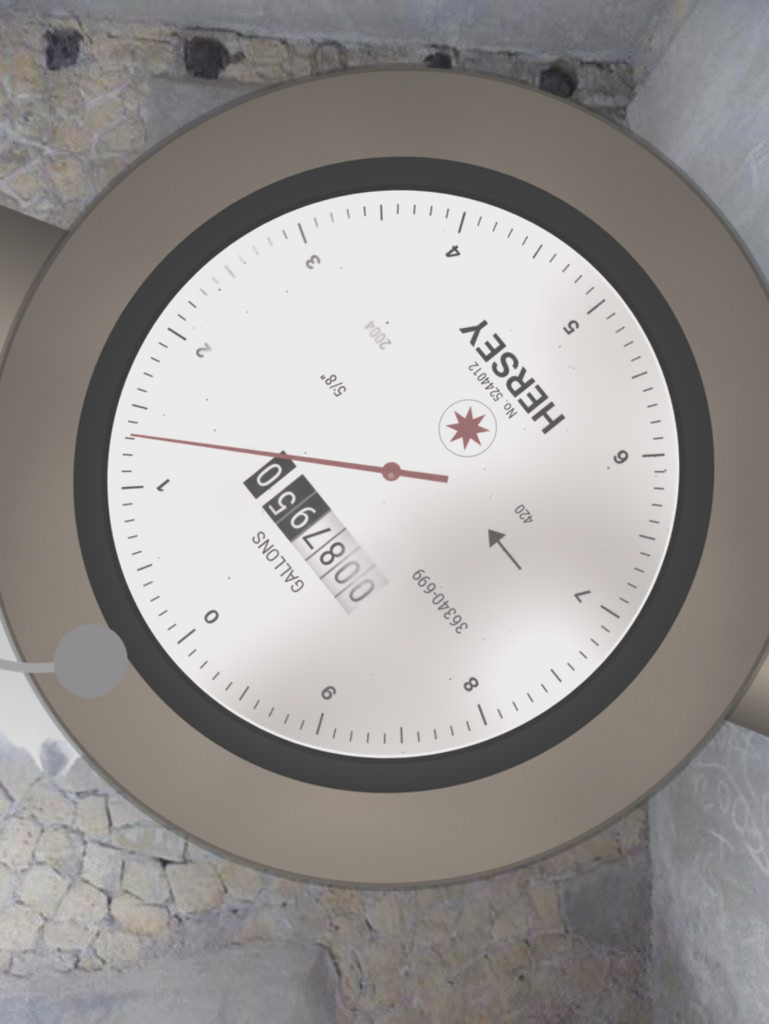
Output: 87951.3
